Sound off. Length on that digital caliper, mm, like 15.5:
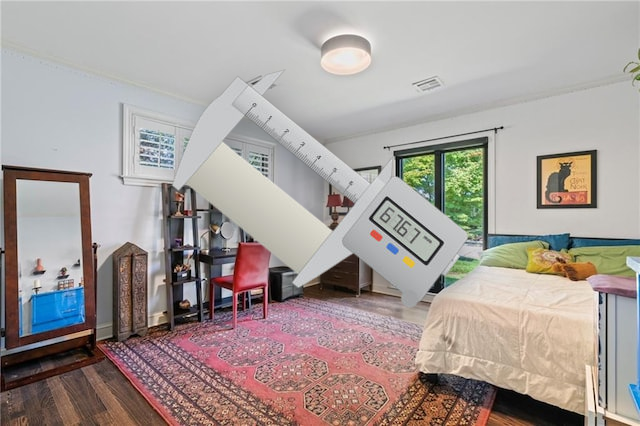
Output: 67.67
